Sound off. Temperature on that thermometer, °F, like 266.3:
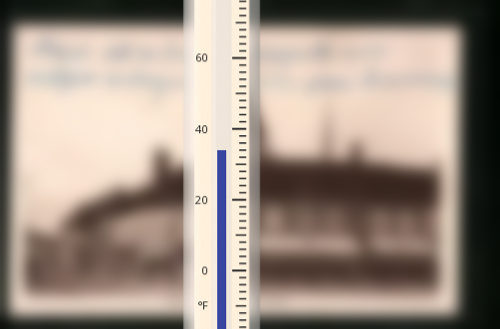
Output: 34
